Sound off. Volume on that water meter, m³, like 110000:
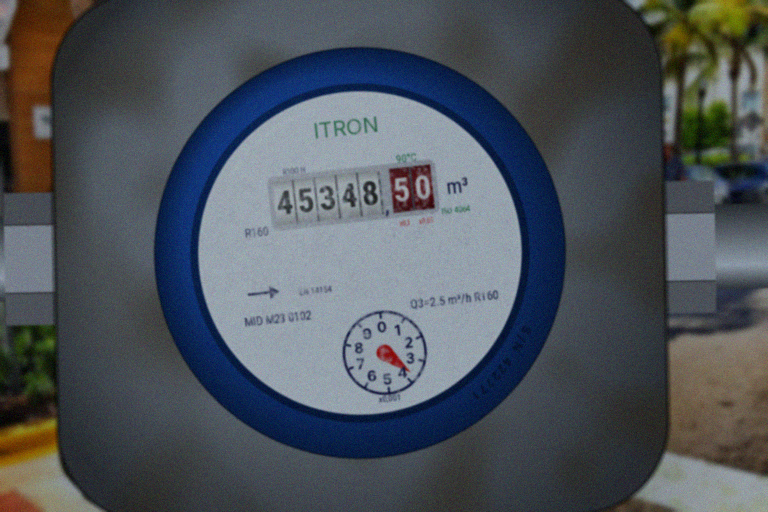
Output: 45348.503
